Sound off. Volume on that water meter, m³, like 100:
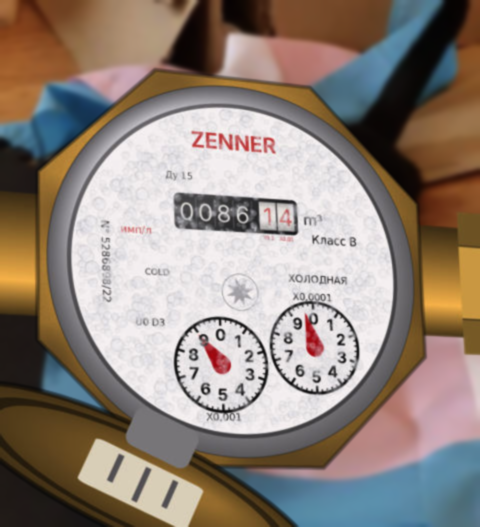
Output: 86.1489
